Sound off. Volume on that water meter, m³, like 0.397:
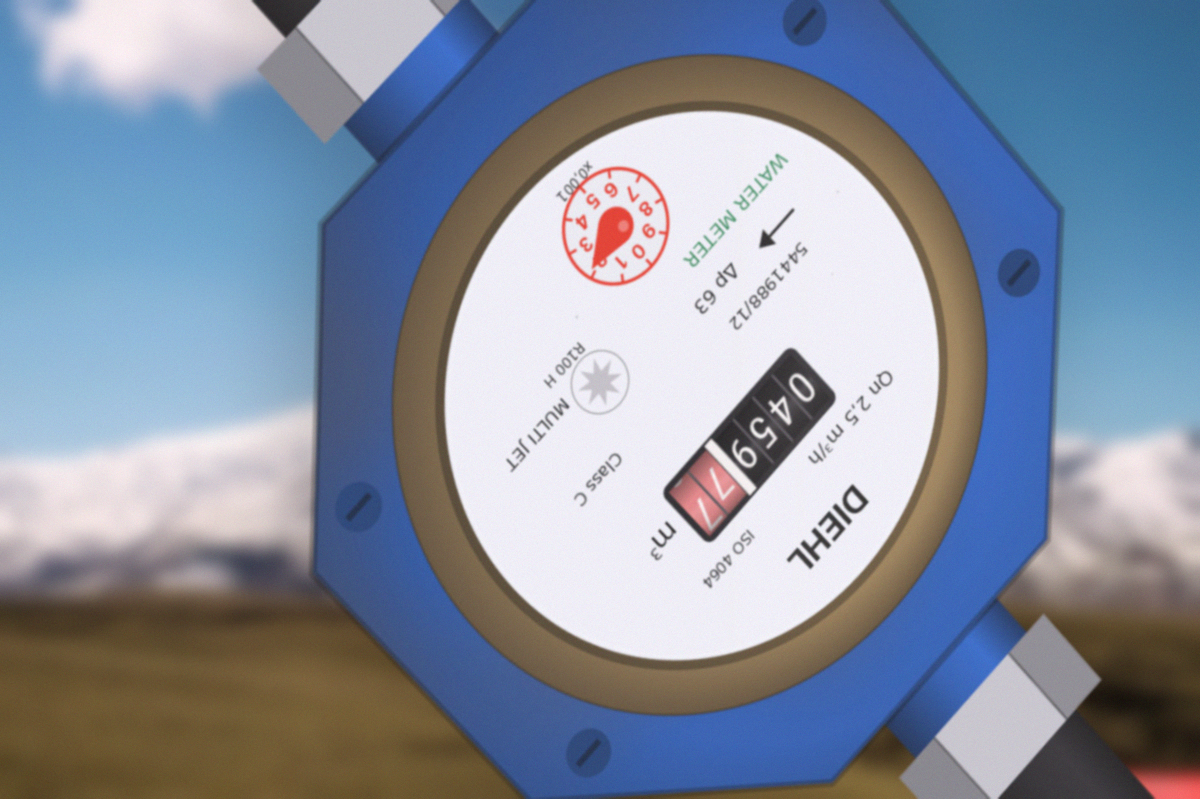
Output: 459.772
